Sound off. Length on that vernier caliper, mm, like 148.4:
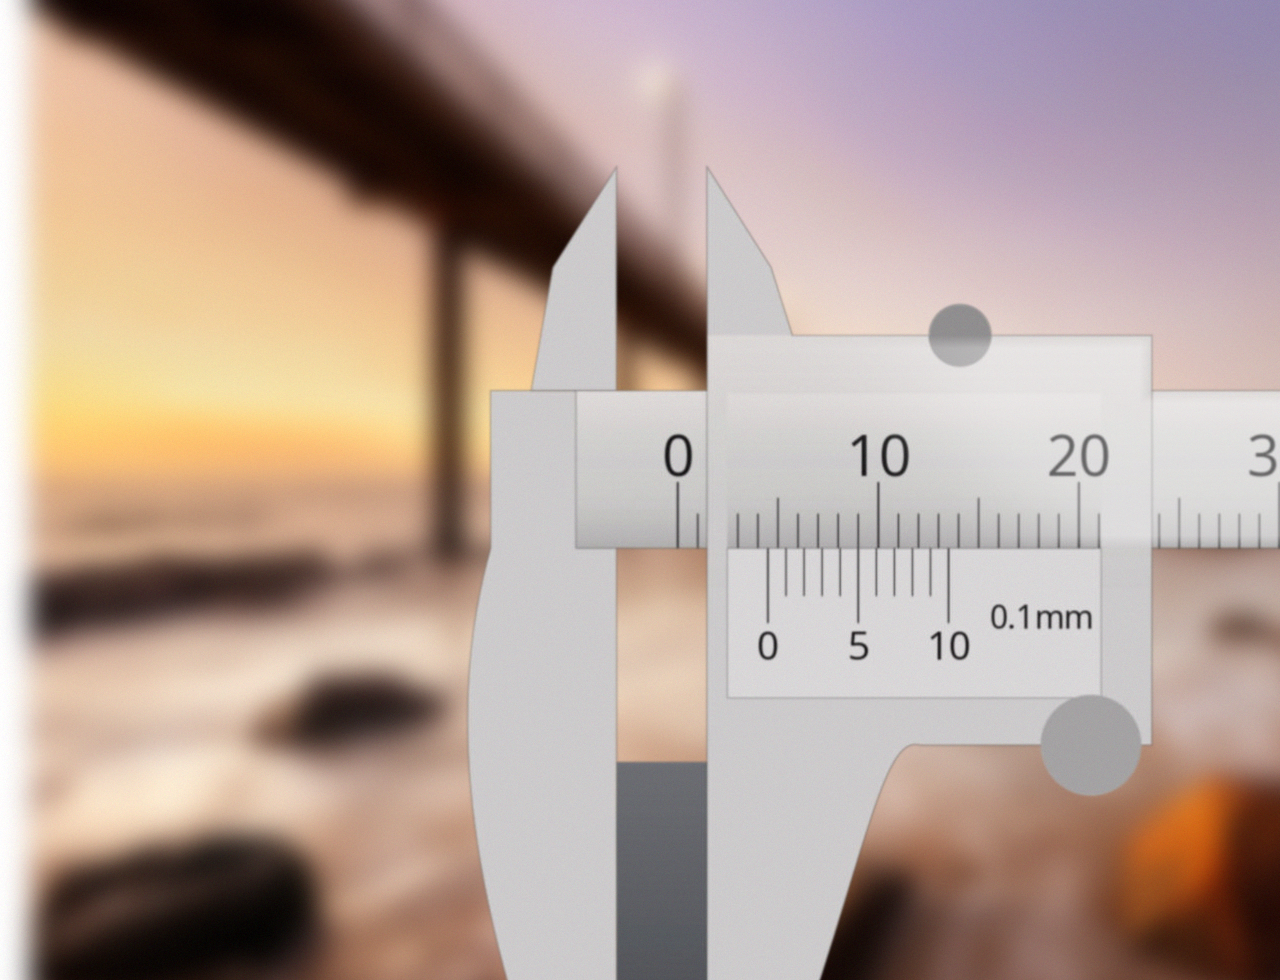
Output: 4.5
